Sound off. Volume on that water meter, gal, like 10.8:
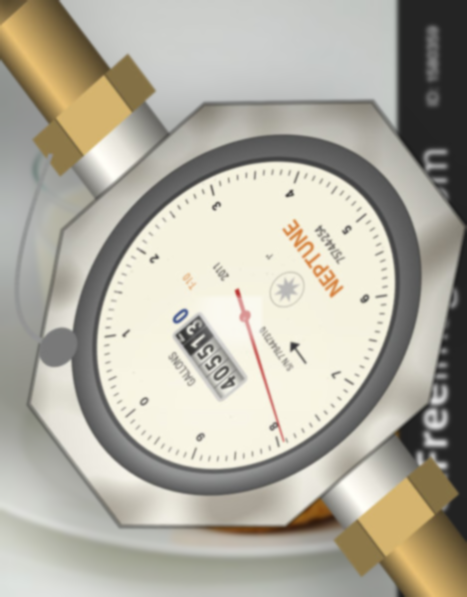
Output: 4055127.9
